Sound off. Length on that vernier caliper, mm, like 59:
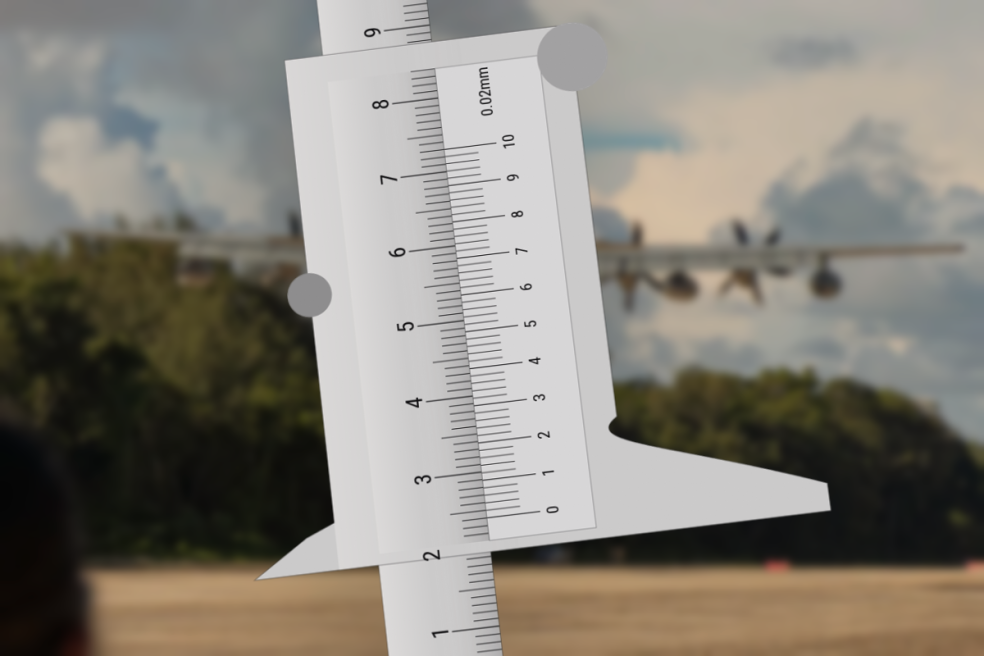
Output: 24.0
